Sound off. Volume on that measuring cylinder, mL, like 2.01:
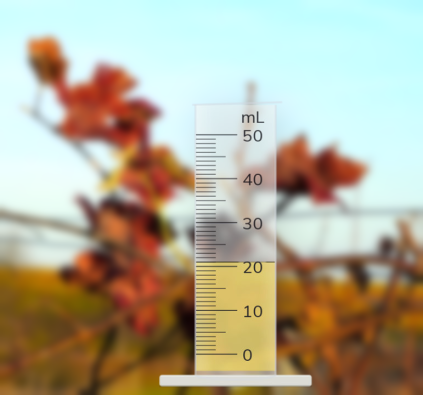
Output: 21
